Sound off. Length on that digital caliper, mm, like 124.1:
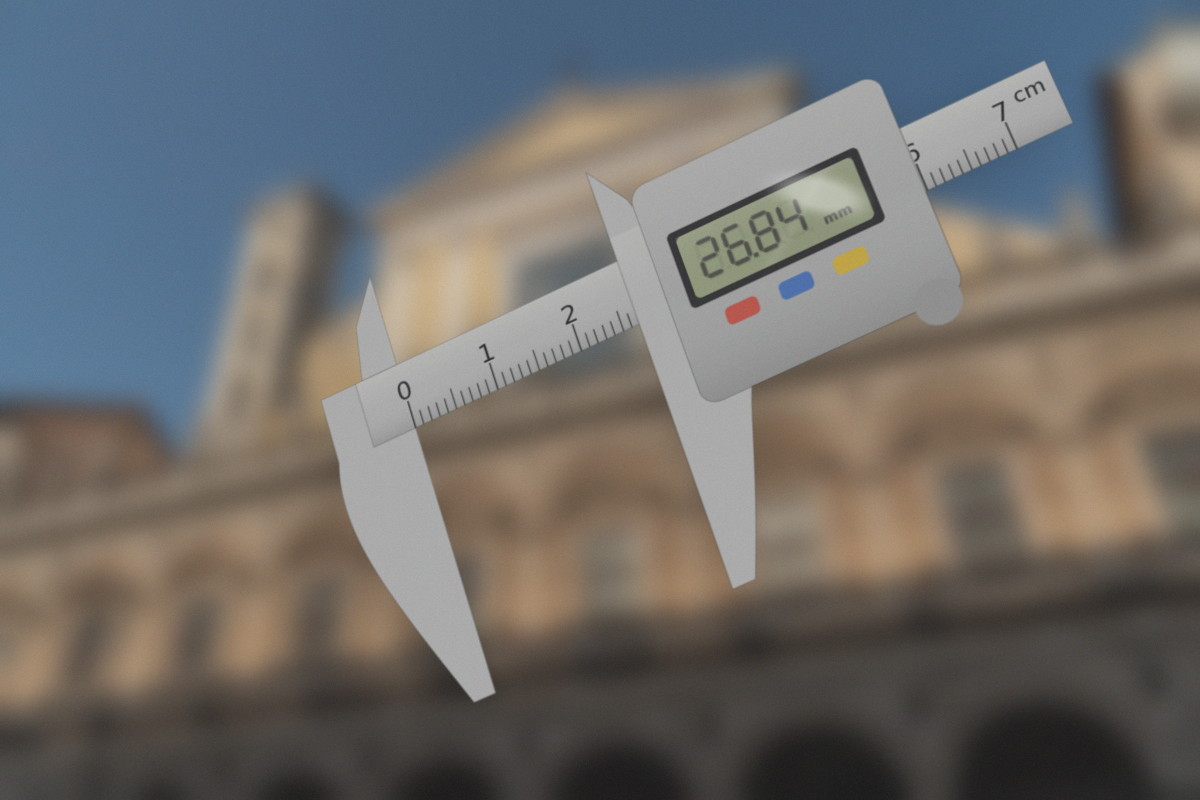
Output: 26.84
